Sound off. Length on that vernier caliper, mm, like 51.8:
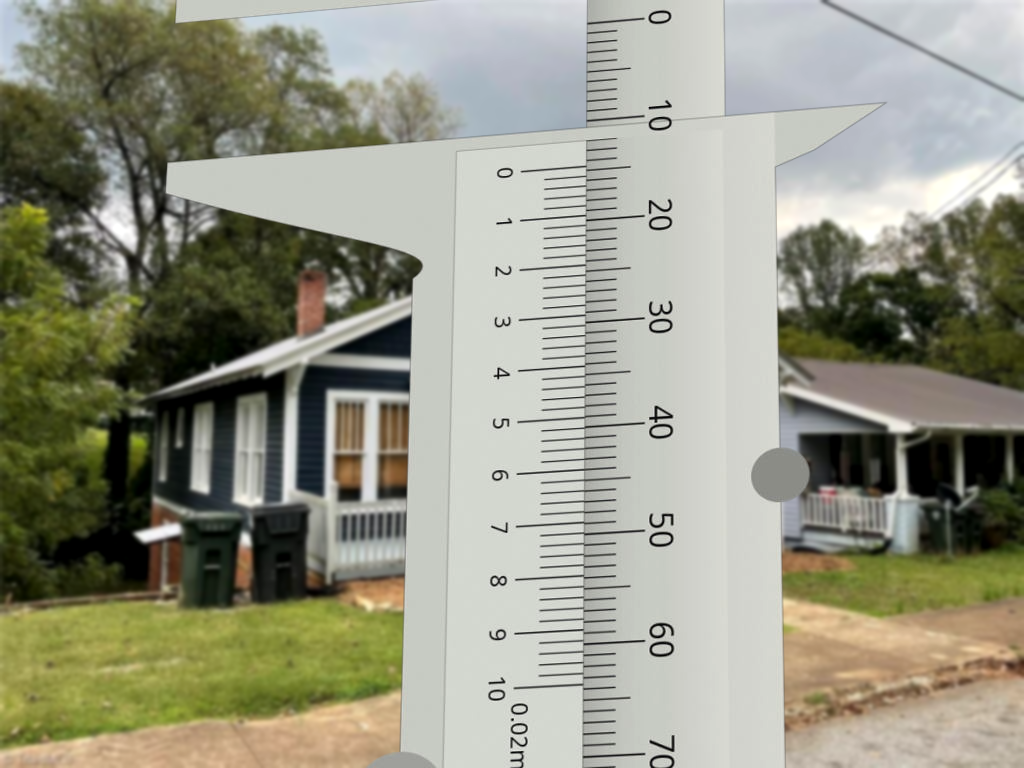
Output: 14.6
